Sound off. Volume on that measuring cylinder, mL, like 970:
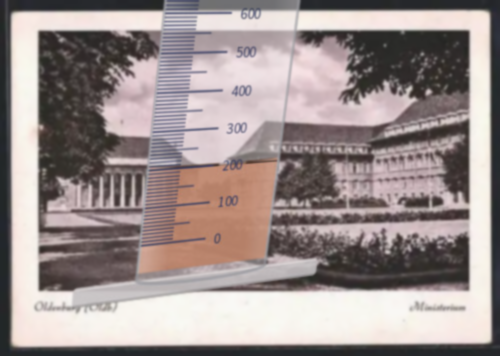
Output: 200
